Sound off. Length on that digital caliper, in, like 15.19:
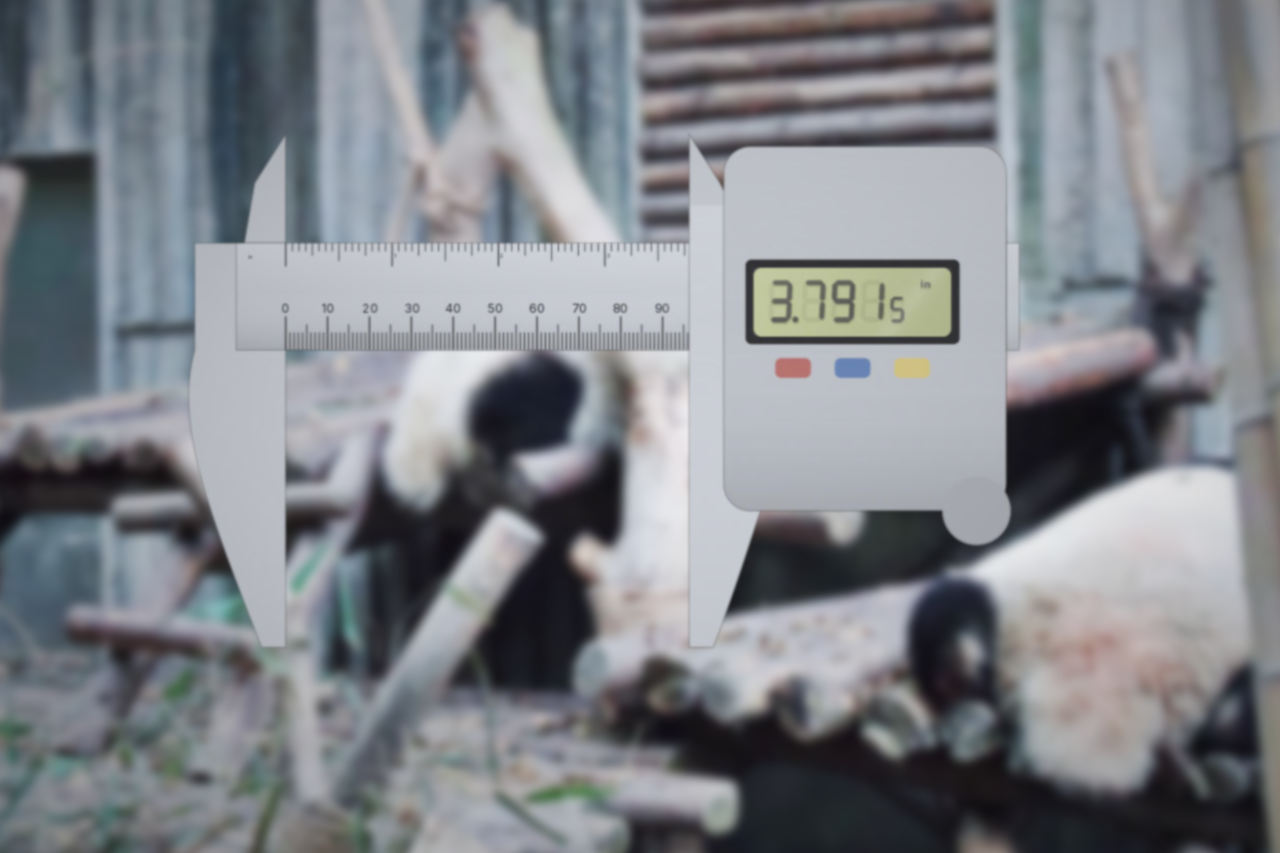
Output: 3.7915
